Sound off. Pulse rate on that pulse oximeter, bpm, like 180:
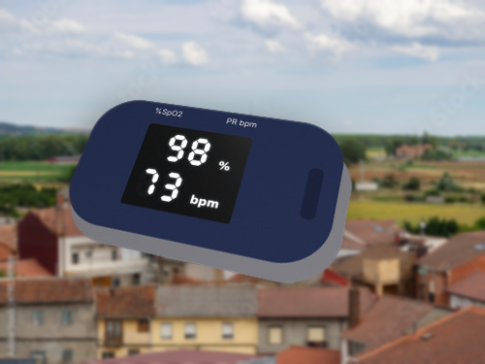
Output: 73
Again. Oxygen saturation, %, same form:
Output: 98
